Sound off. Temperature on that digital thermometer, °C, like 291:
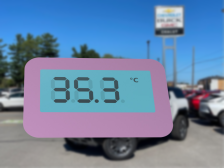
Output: 35.3
